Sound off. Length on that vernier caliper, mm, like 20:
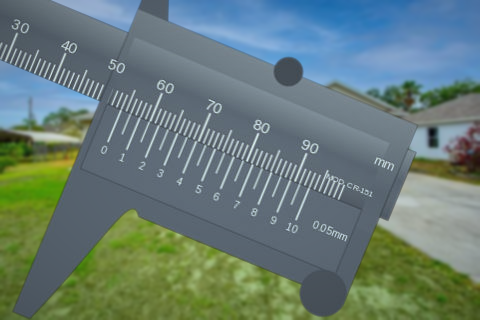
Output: 54.0
